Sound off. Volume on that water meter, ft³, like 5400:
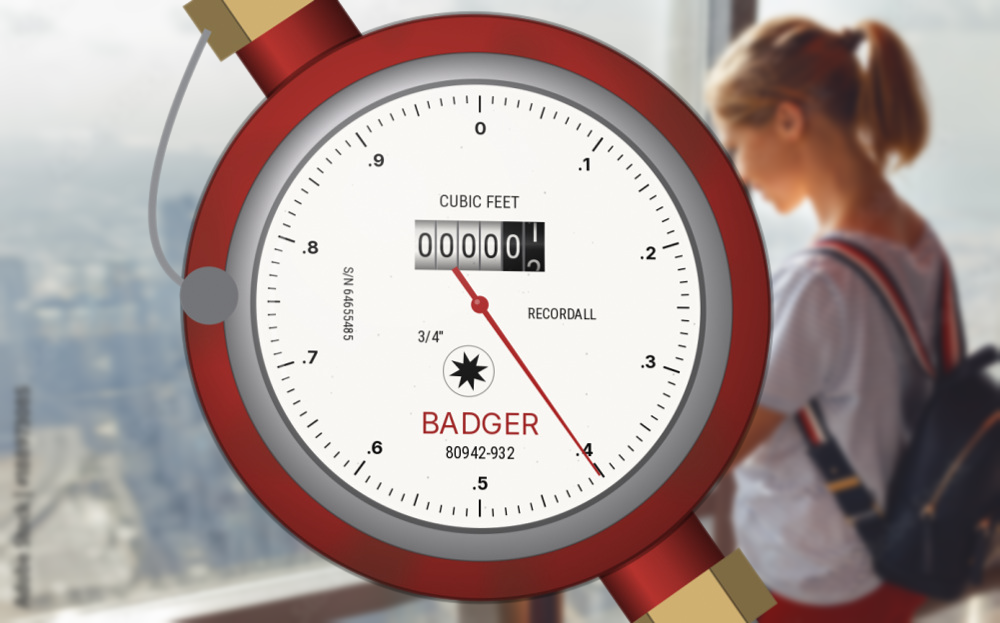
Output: 1.40
